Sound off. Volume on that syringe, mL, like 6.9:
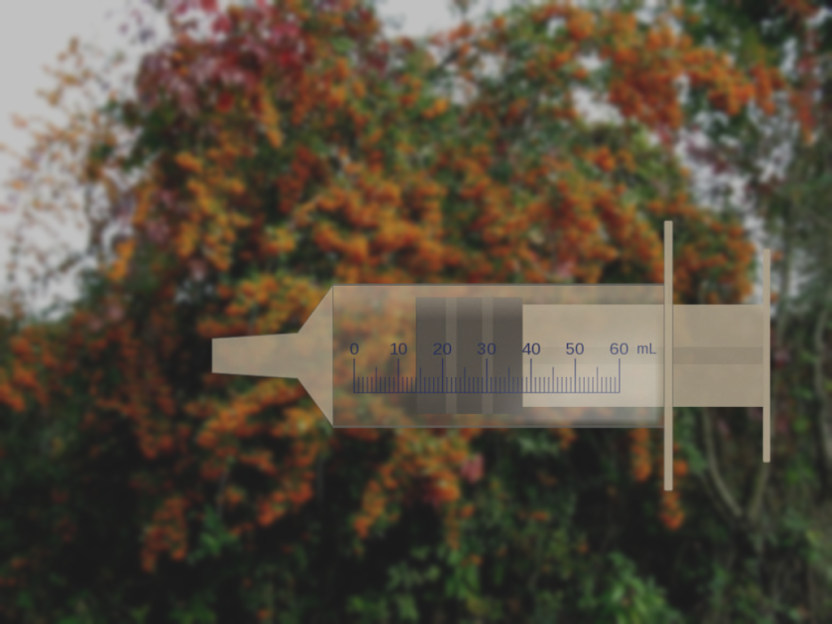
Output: 14
